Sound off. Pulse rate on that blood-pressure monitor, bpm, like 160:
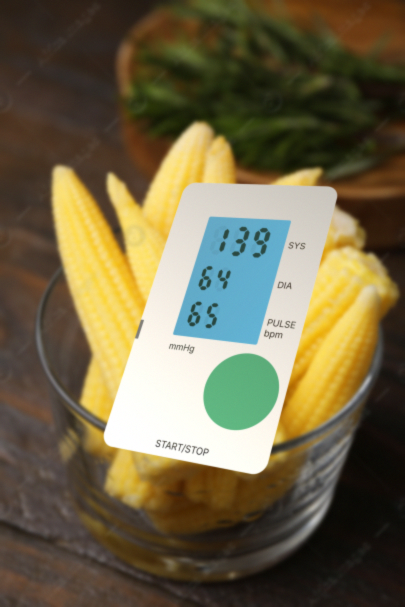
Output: 65
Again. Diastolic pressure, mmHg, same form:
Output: 64
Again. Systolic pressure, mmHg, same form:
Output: 139
